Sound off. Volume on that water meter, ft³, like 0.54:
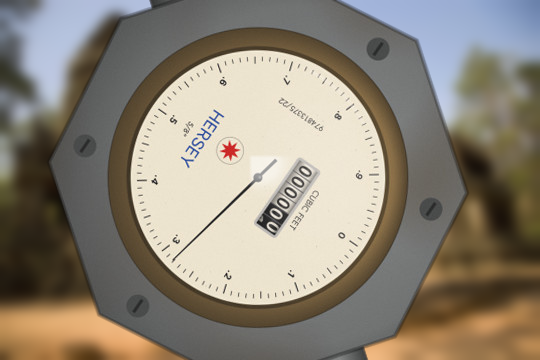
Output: 0.28
